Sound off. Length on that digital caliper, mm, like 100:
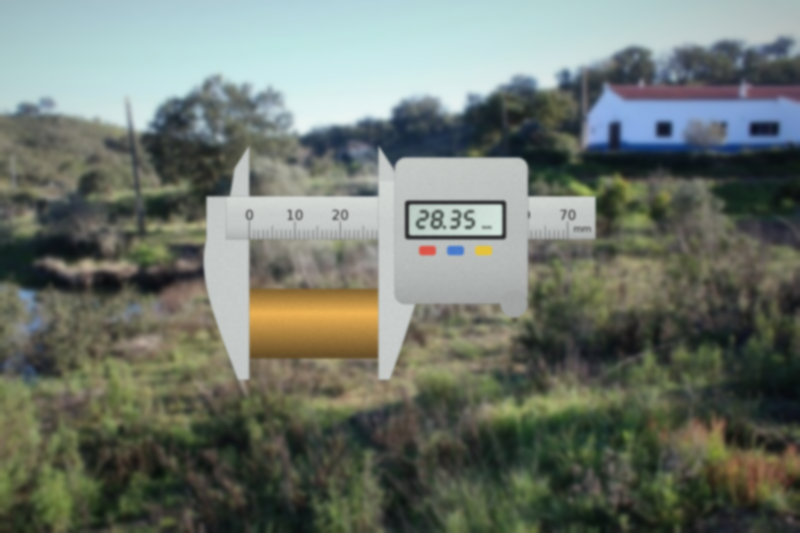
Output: 28.35
